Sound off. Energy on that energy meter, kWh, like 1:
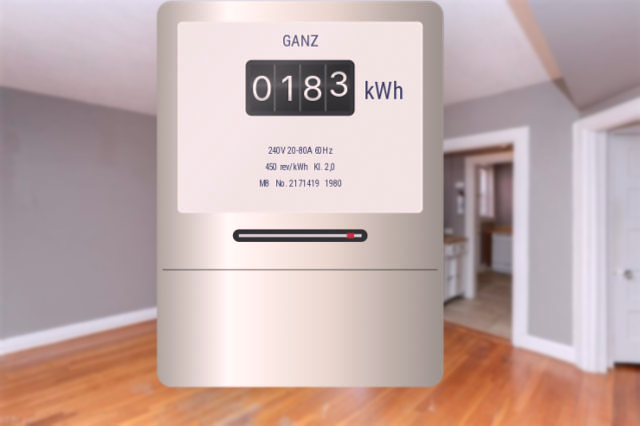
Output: 183
